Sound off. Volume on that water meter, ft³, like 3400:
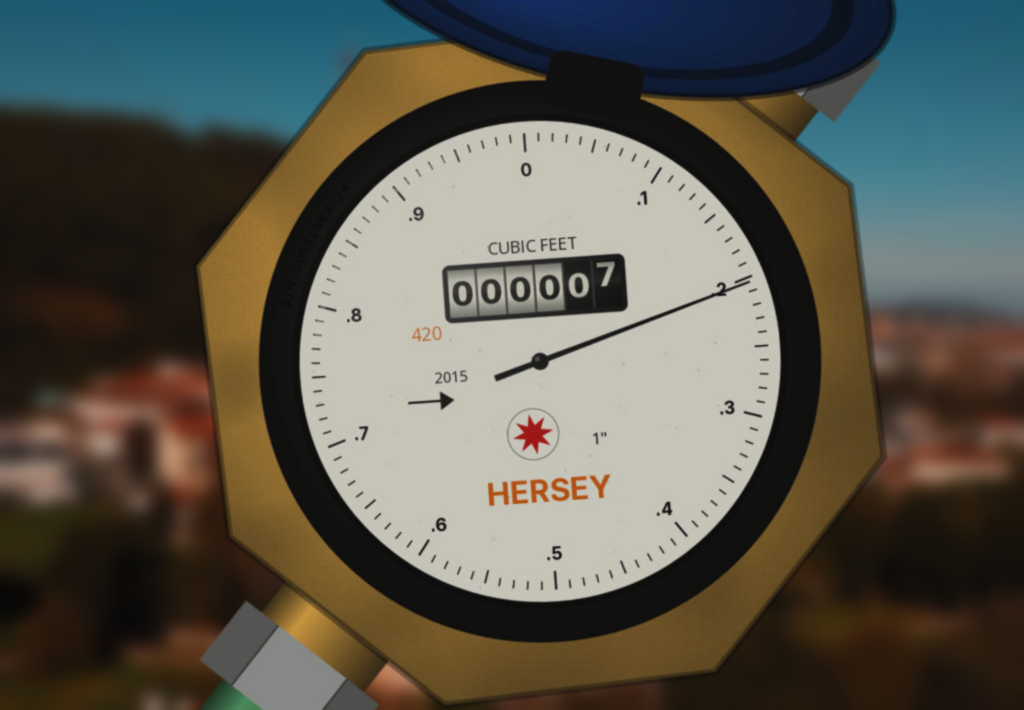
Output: 7.20
